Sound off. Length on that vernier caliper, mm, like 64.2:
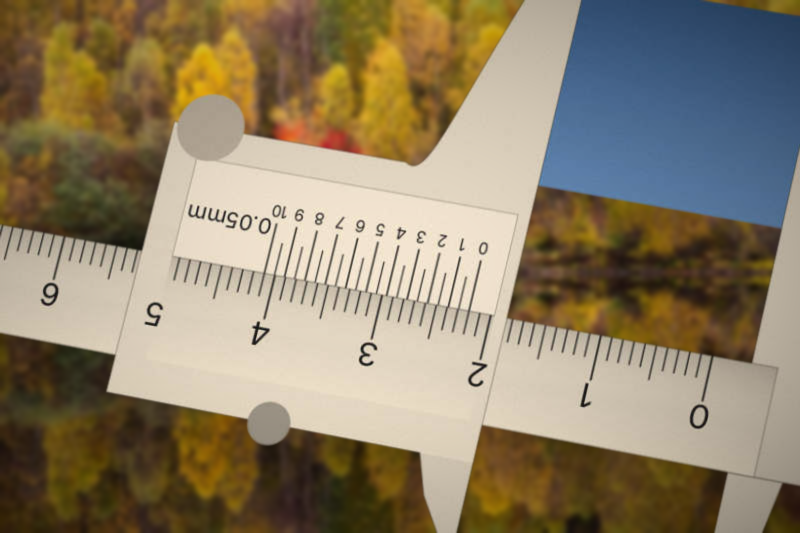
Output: 22.0
